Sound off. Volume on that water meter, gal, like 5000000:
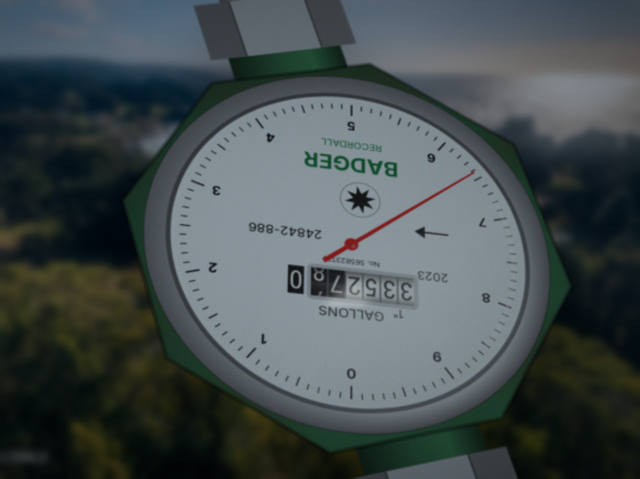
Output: 3352776.4
